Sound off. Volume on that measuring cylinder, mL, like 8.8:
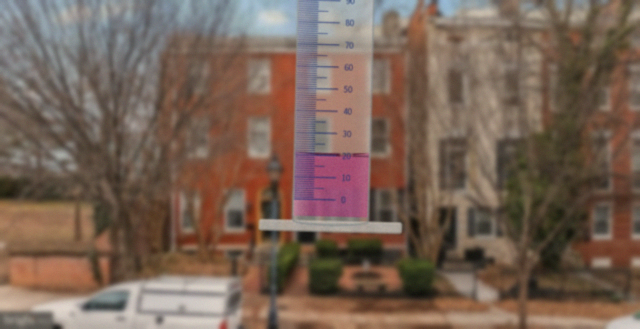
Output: 20
